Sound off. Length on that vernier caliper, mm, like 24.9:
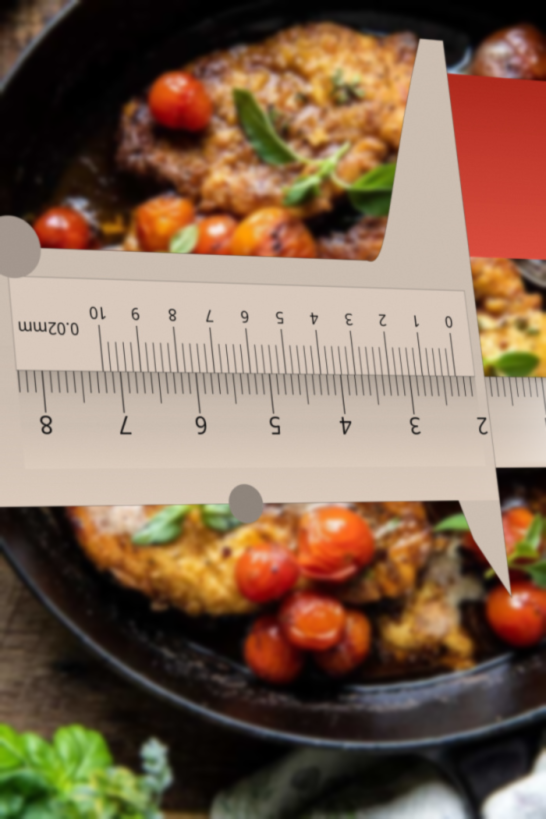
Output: 23.2
